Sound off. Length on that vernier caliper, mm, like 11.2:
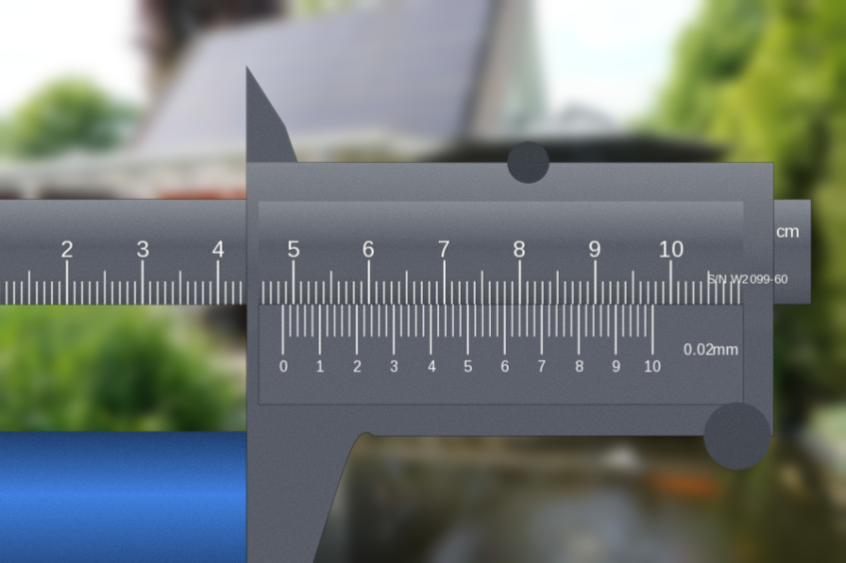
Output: 48.6
